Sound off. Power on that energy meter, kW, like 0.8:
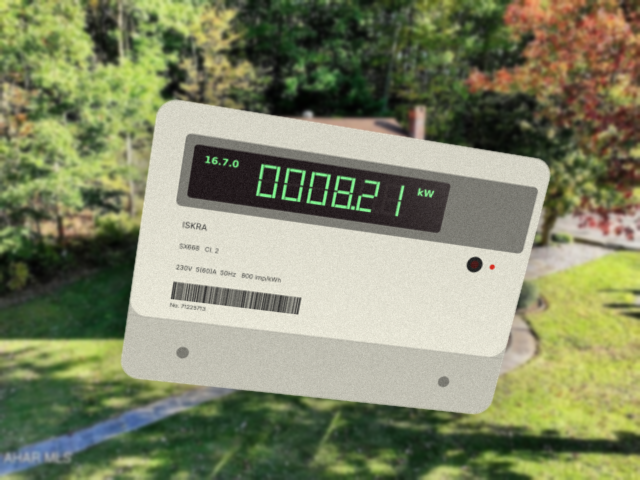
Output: 8.21
